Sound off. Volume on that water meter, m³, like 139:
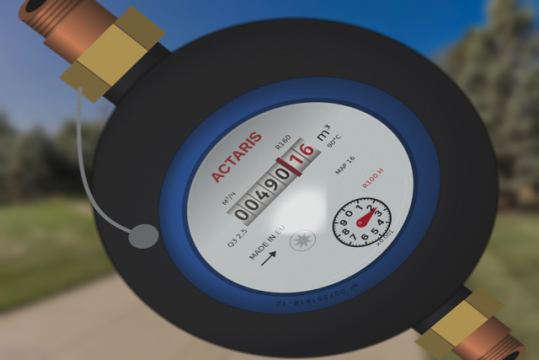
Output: 490.162
